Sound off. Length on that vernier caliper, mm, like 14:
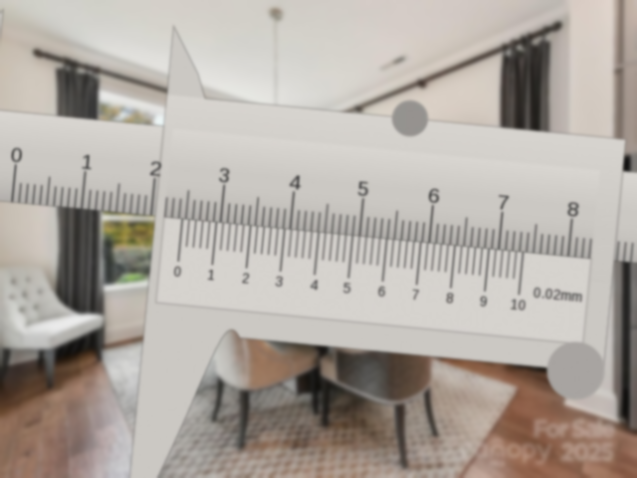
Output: 24.5
